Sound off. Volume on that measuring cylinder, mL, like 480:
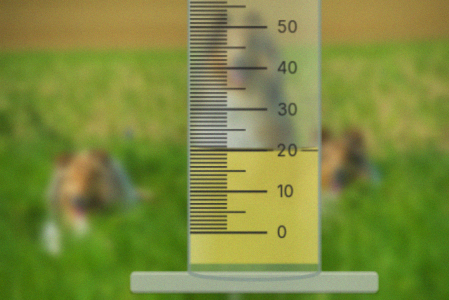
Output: 20
